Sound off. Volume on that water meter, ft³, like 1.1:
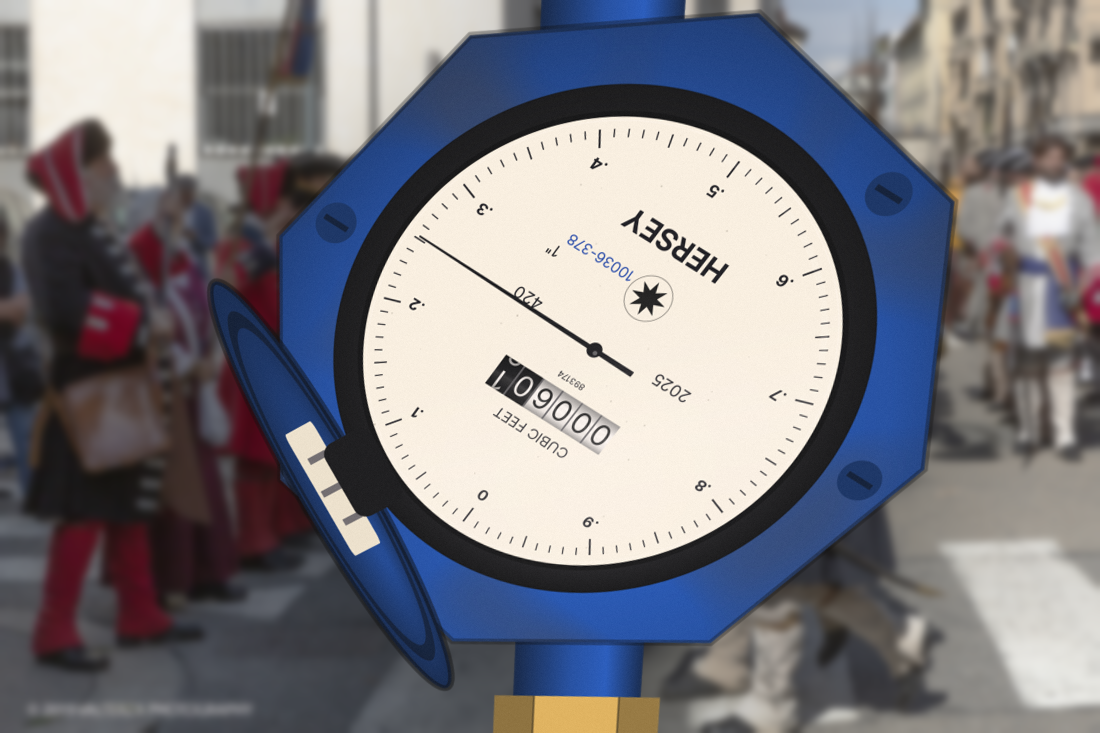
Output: 601.25
